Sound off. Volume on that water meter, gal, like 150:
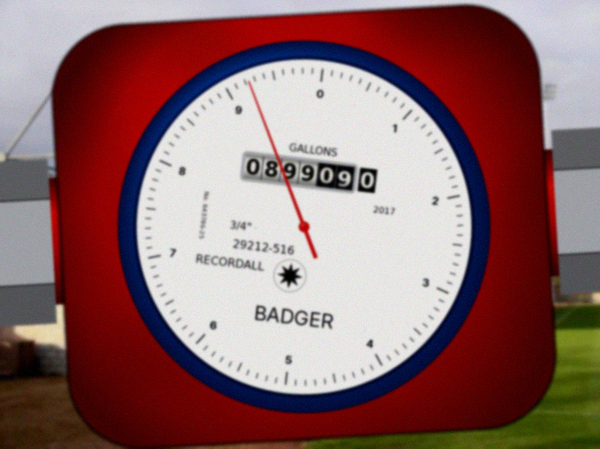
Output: 899089.2
